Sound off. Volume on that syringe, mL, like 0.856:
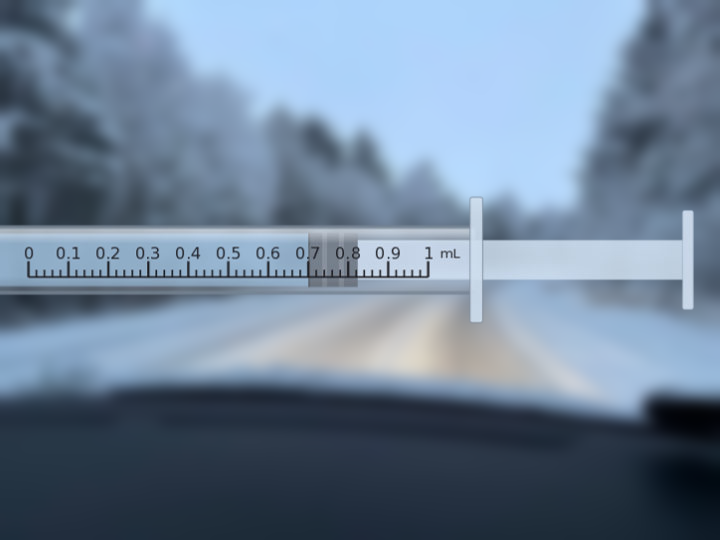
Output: 0.7
